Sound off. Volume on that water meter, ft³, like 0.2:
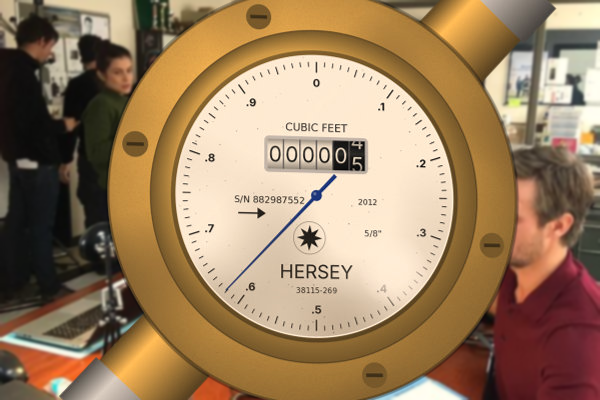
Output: 4.62
